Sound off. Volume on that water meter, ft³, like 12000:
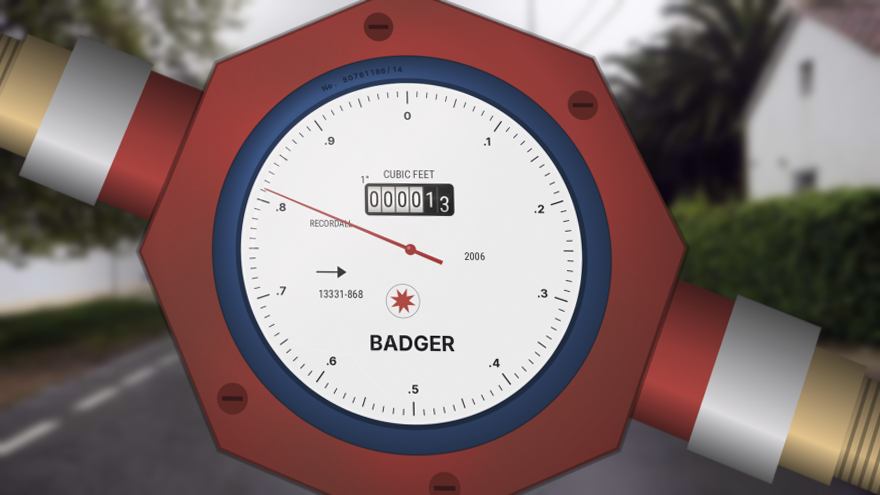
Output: 12.81
